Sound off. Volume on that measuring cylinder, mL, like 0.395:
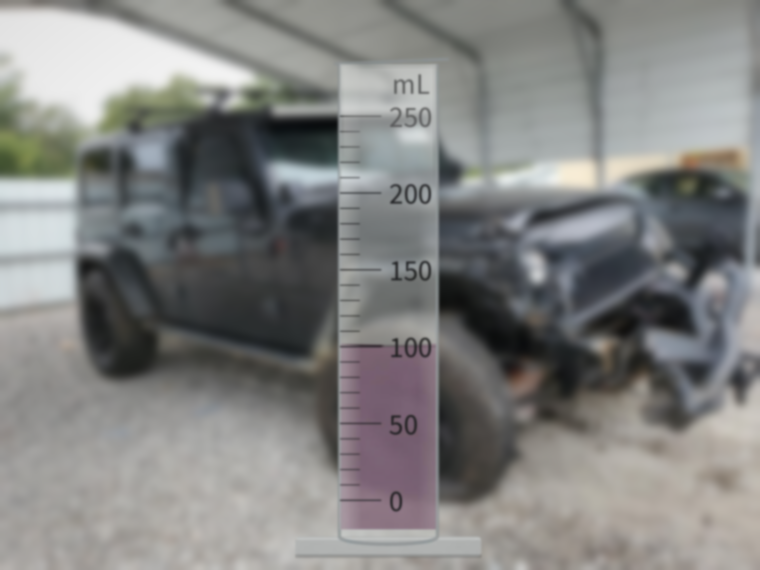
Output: 100
